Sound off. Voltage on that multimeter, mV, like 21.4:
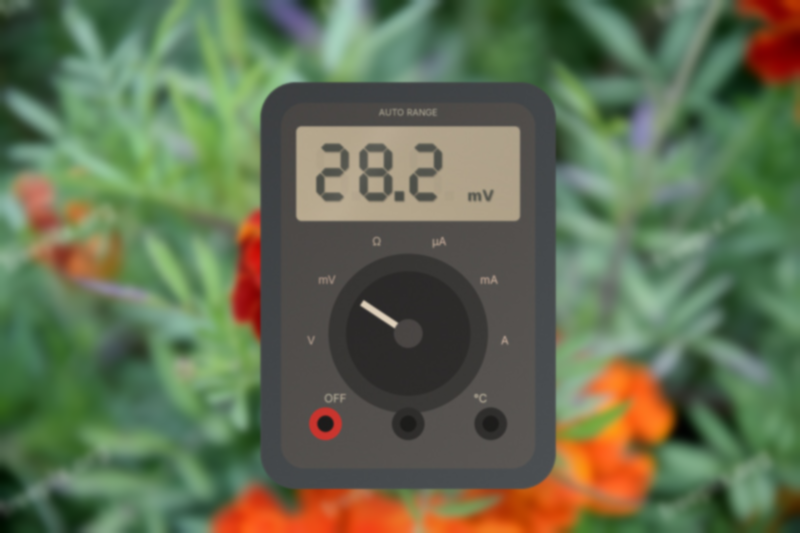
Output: 28.2
